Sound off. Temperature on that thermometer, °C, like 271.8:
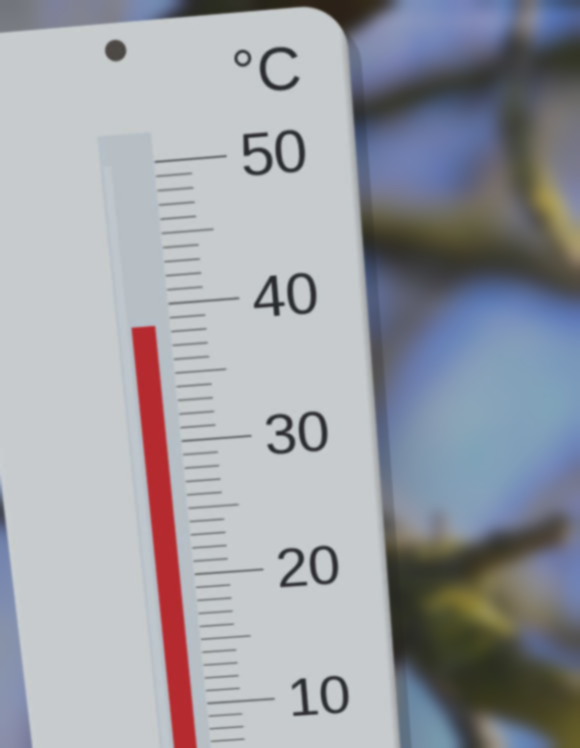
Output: 38.5
